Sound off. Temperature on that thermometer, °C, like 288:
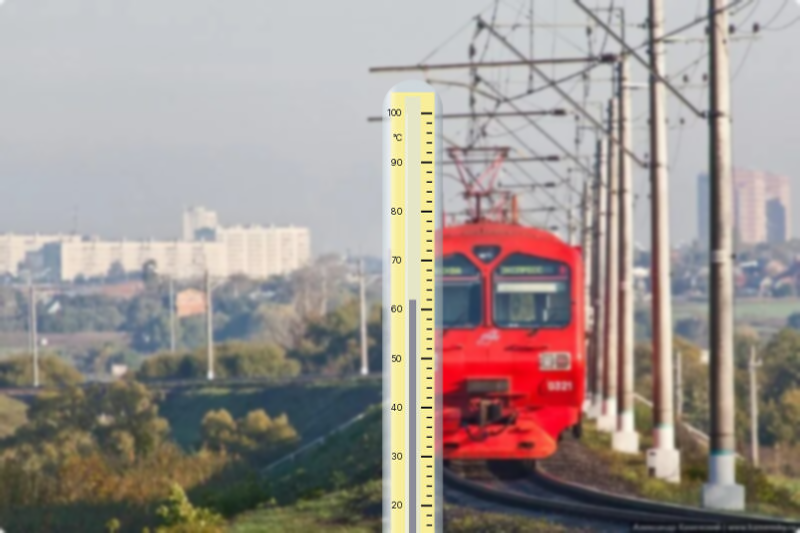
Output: 62
